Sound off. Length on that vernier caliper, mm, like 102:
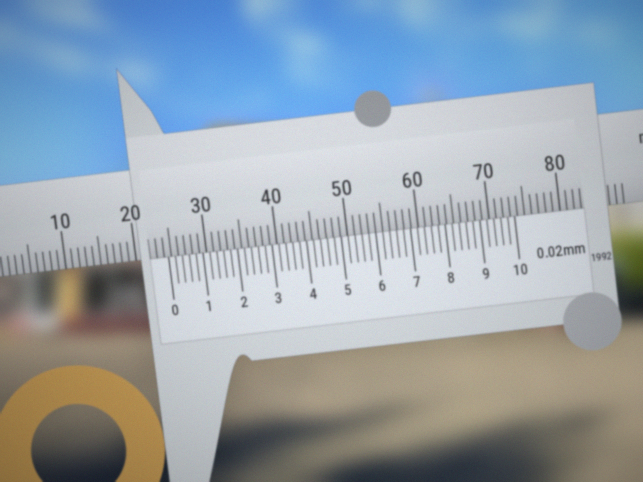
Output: 24.6
